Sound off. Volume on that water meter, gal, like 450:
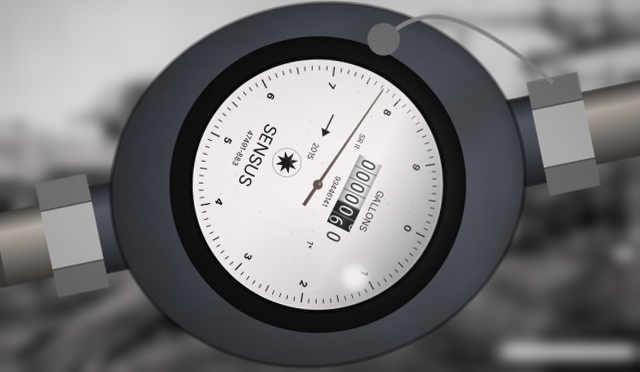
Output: 57.7
